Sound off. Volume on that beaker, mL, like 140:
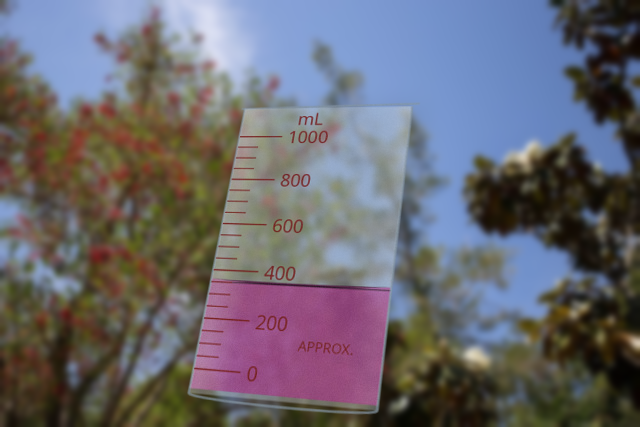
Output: 350
